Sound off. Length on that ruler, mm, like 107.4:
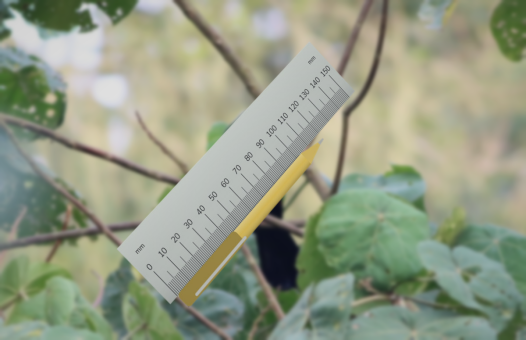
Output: 120
